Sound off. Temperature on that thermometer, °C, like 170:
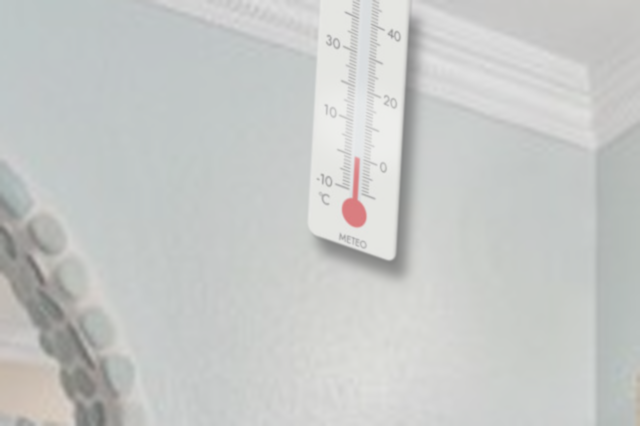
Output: 0
